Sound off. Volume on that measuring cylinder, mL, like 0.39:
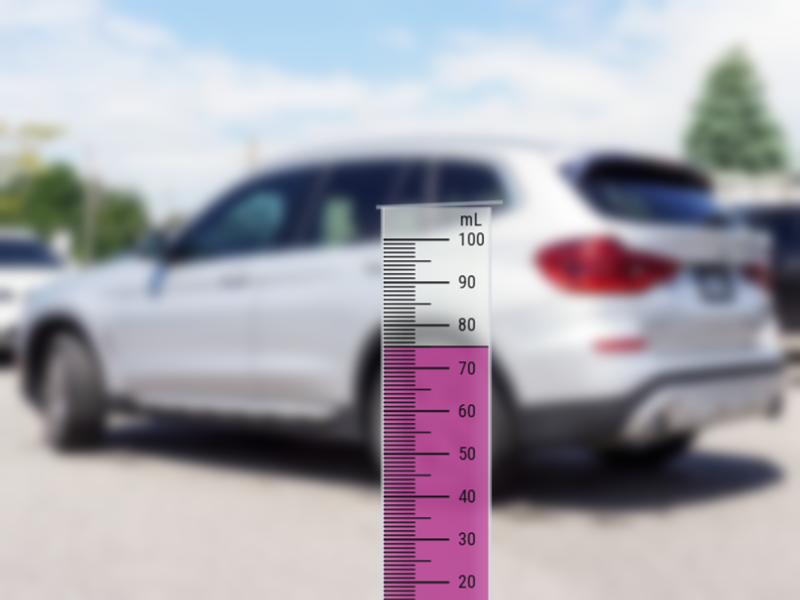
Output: 75
